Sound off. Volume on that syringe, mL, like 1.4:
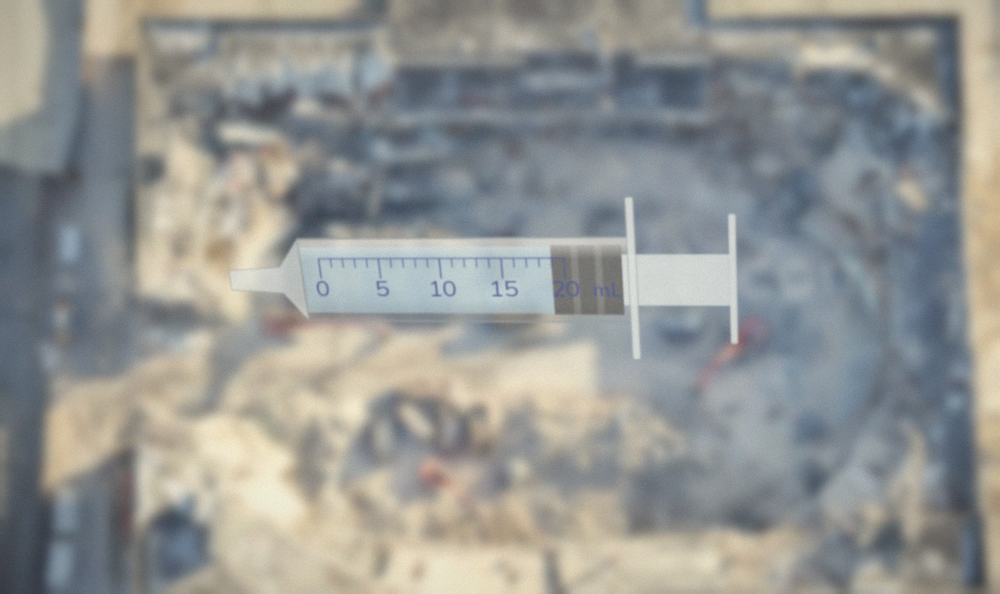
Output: 19
